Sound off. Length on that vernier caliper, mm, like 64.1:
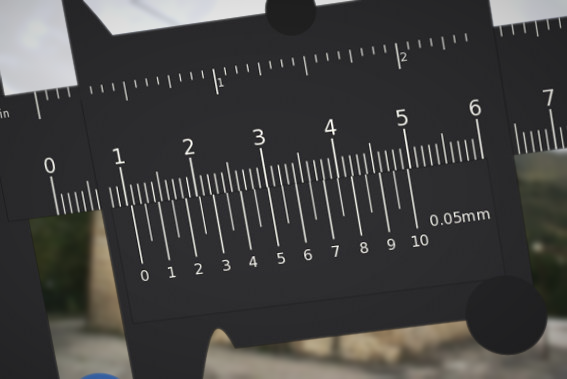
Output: 10.6
